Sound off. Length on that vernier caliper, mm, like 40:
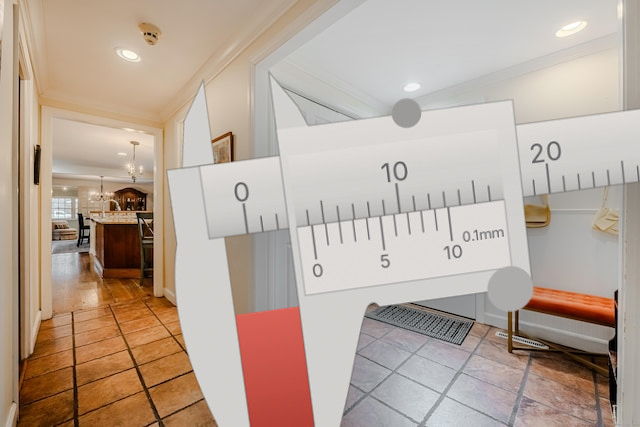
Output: 4.2
